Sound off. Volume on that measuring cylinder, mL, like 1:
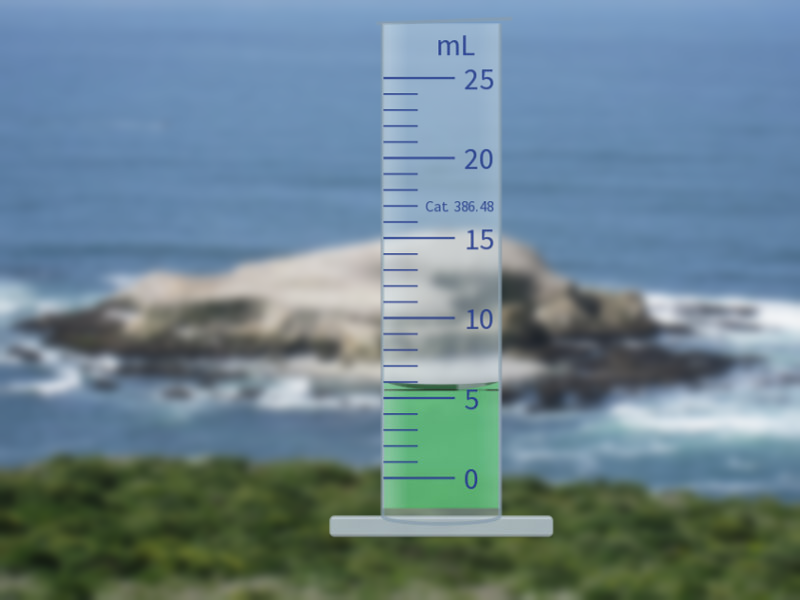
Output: 5.5
